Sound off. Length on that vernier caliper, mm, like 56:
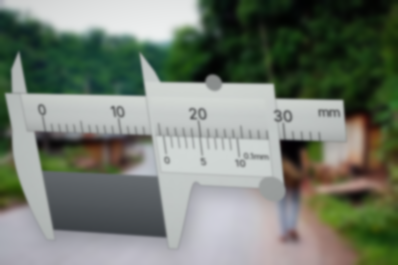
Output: 15.4
